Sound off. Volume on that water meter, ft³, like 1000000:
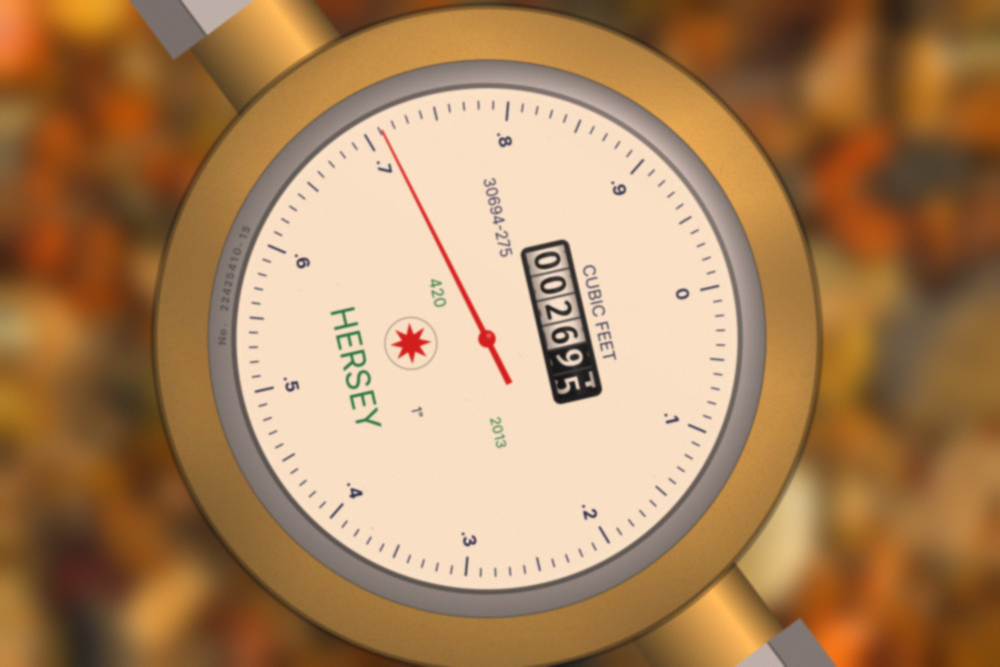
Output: 2694.71
